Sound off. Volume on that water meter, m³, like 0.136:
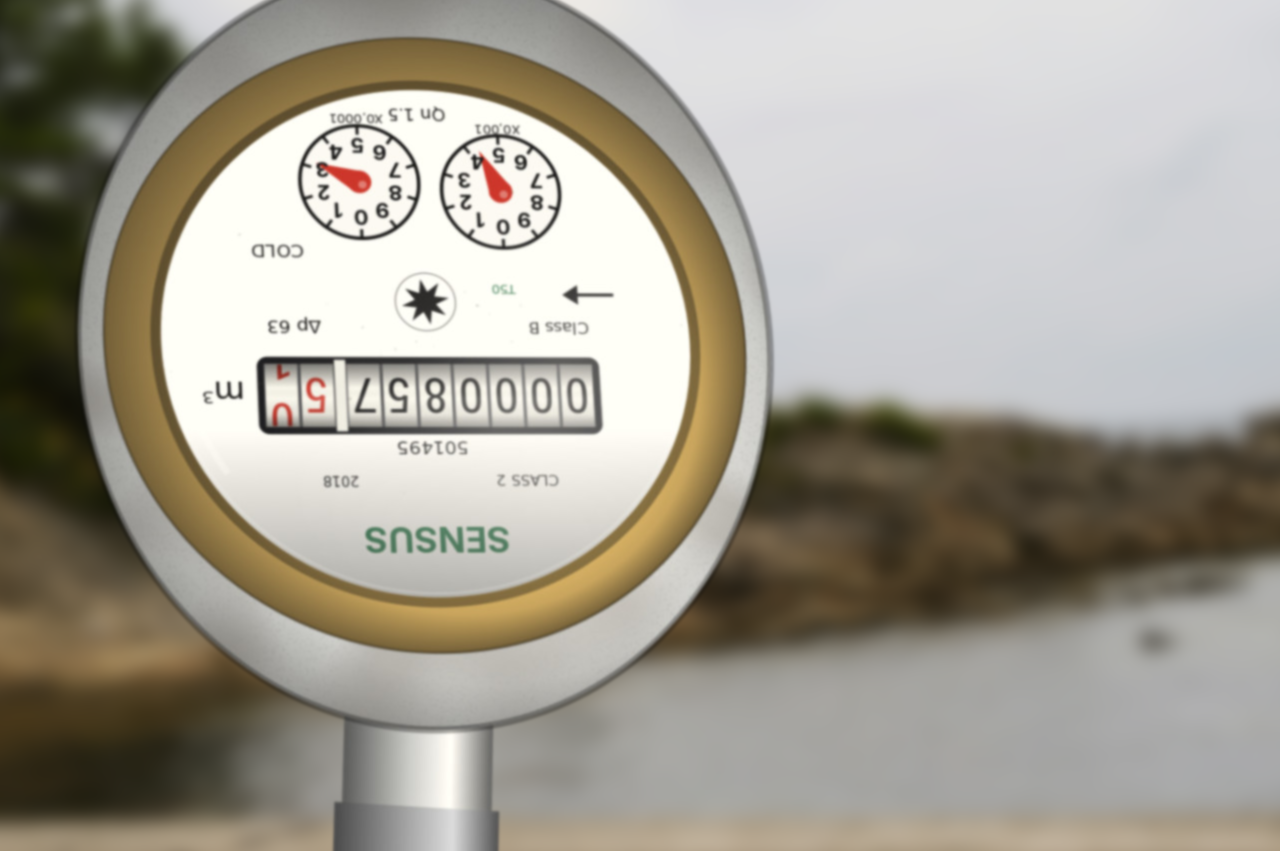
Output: 857.5043
